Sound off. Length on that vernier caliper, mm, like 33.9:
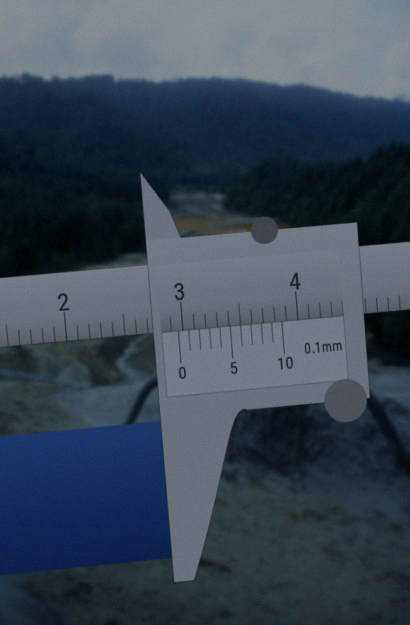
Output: 29.6
